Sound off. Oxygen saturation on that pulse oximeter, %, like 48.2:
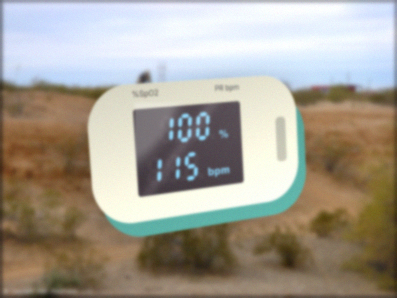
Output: 100
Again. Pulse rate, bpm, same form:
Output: 115
